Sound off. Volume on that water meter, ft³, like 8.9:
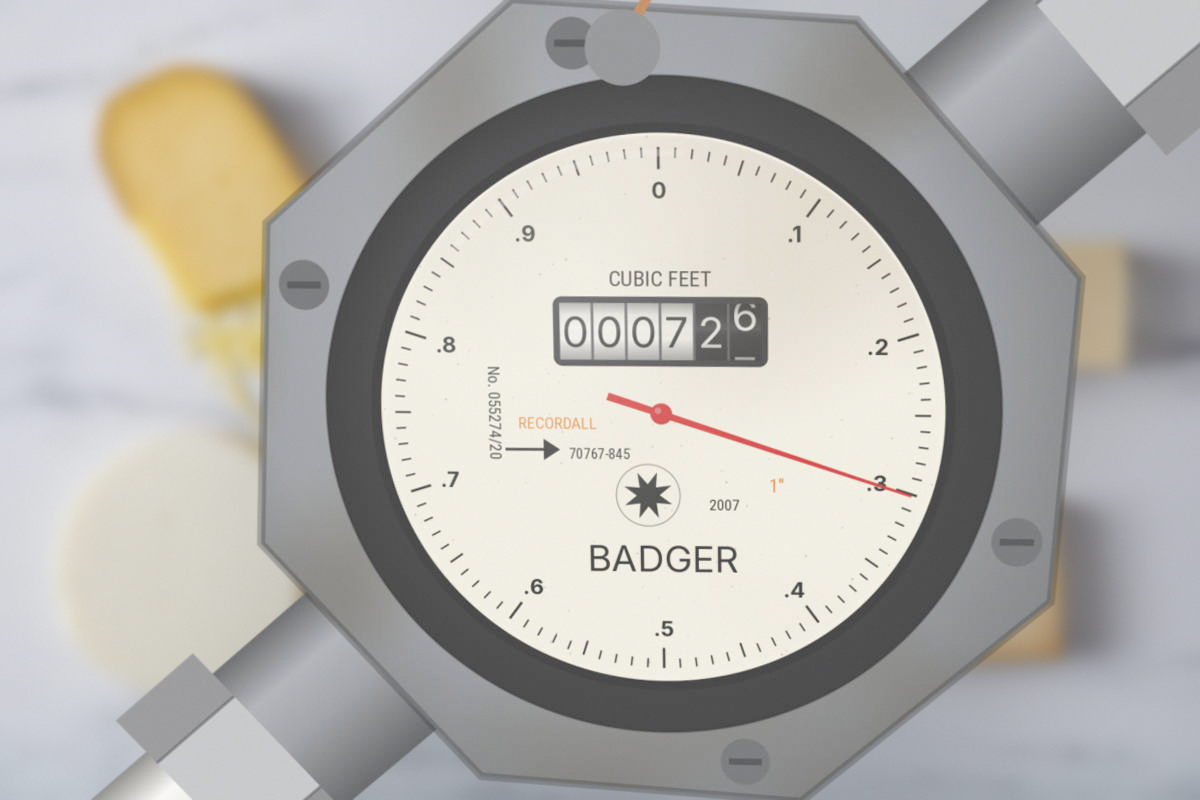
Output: 726.30
